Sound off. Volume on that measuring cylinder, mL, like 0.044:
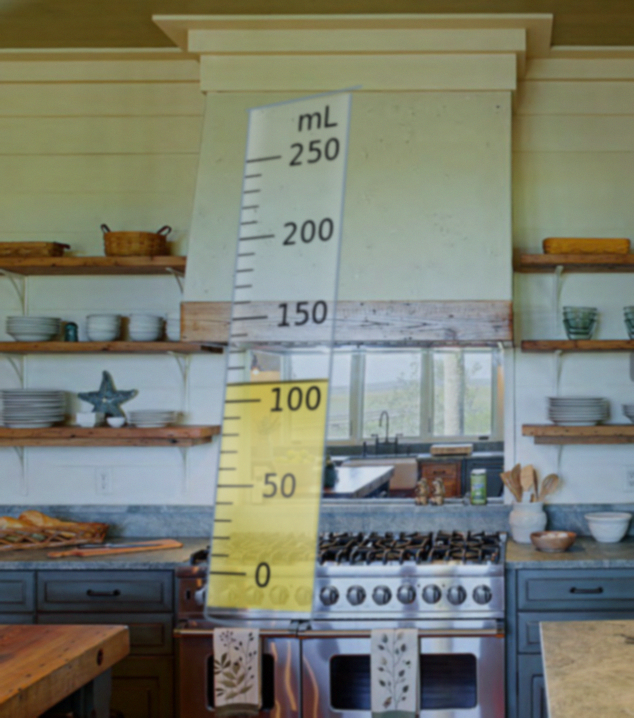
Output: 110
